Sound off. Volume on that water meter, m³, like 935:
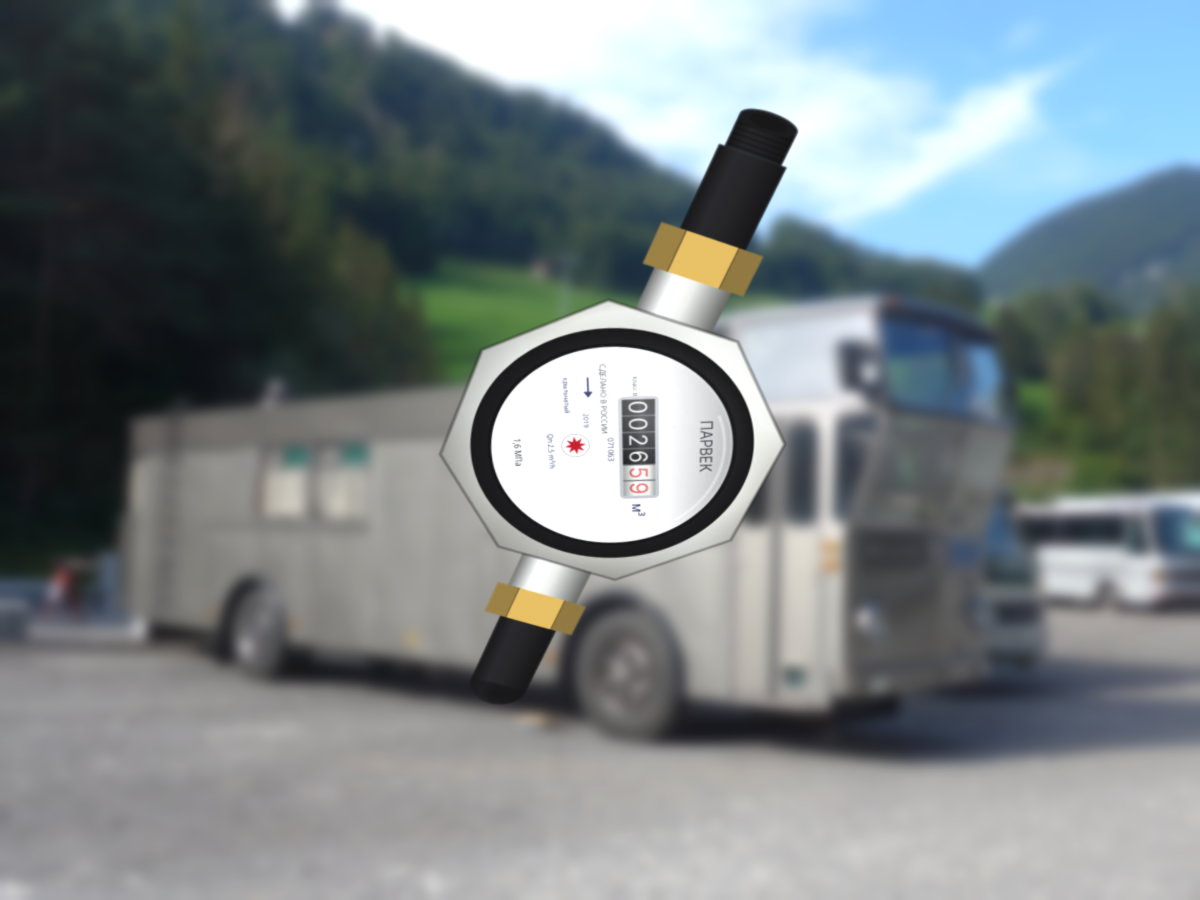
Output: 26.59
